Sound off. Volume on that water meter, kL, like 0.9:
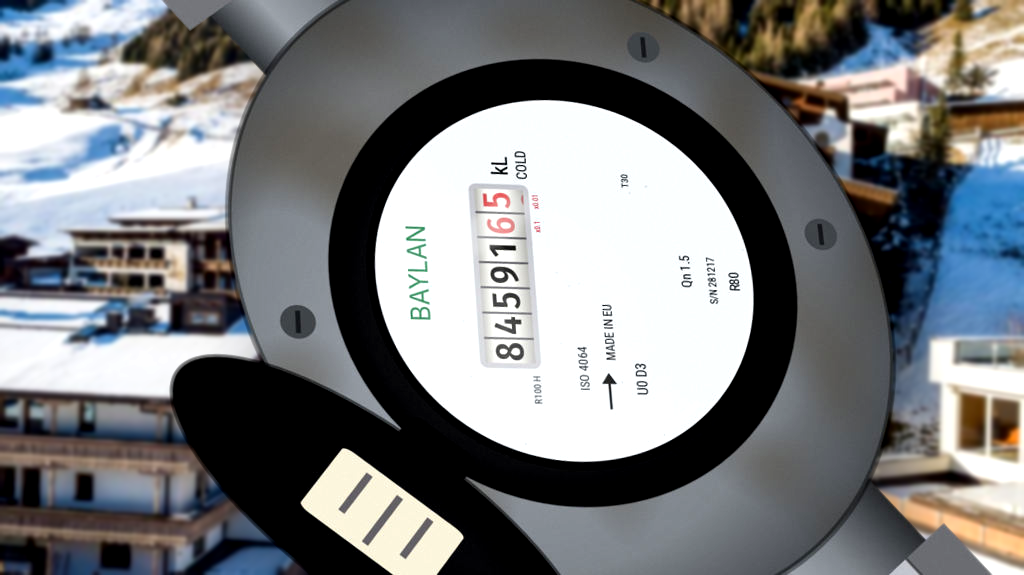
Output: 84591.65
